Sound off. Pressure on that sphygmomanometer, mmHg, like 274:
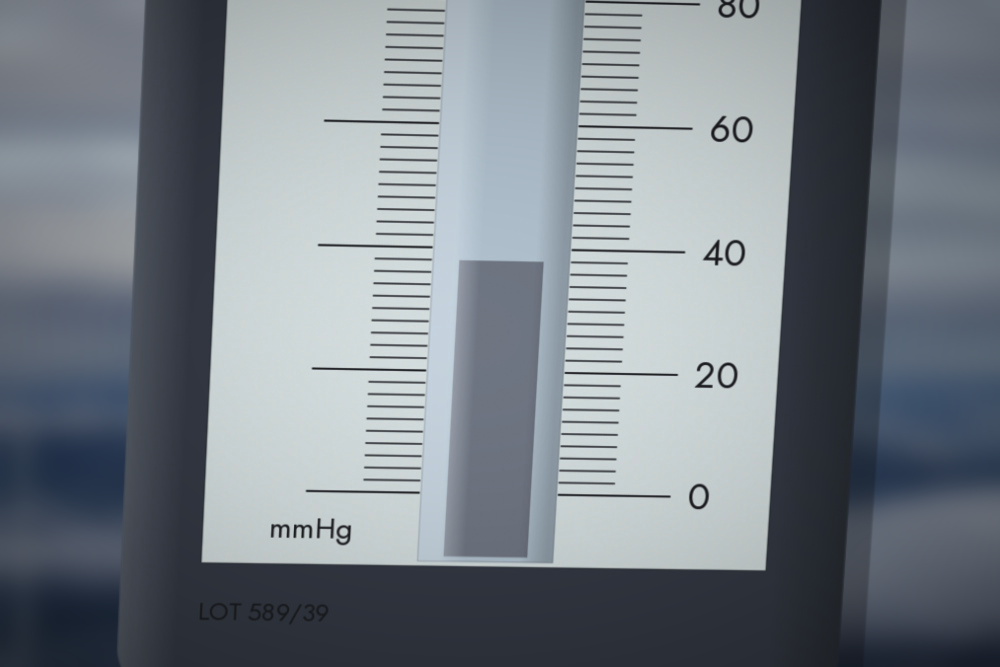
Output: 38
